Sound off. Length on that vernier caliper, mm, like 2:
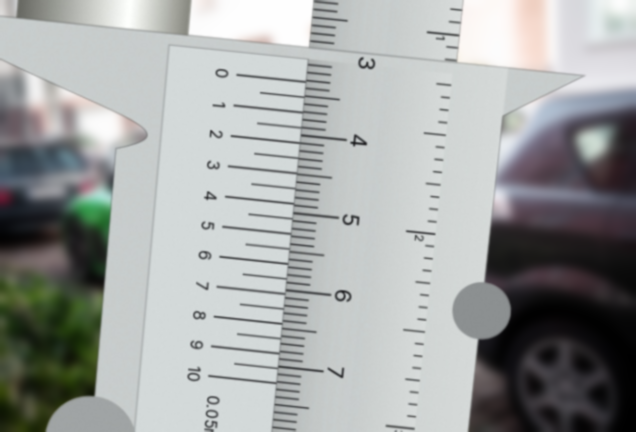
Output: 33.2
